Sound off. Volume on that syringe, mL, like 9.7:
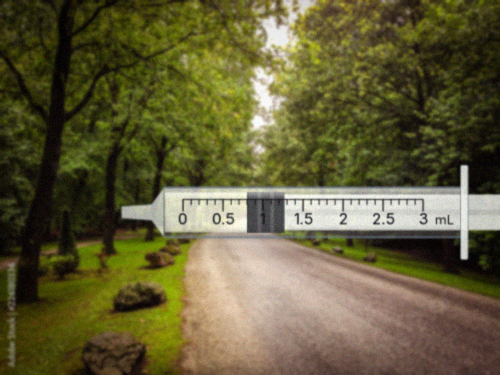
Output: 0.8
